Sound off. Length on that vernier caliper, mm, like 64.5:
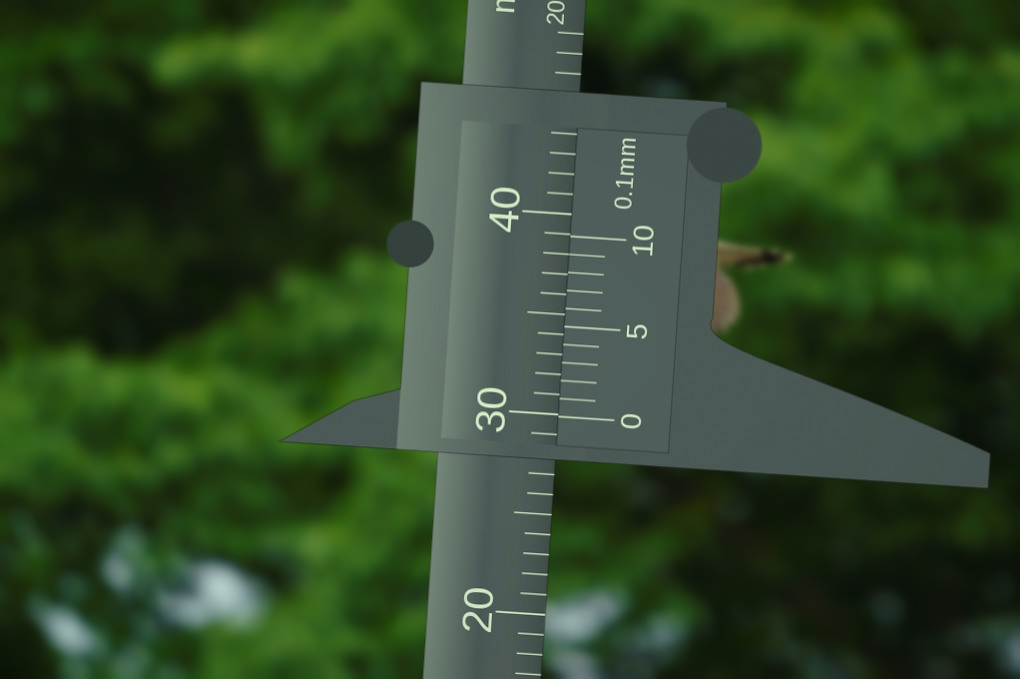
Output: 29.9
